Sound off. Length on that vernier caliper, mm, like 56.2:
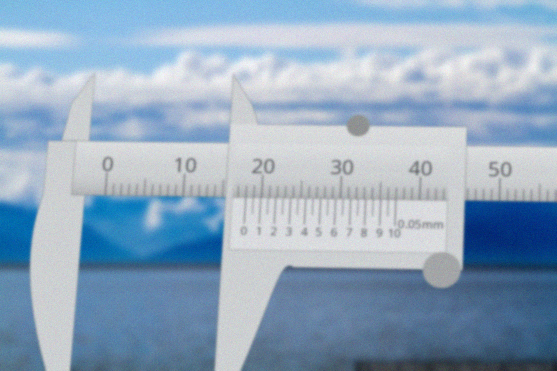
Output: 18.0
